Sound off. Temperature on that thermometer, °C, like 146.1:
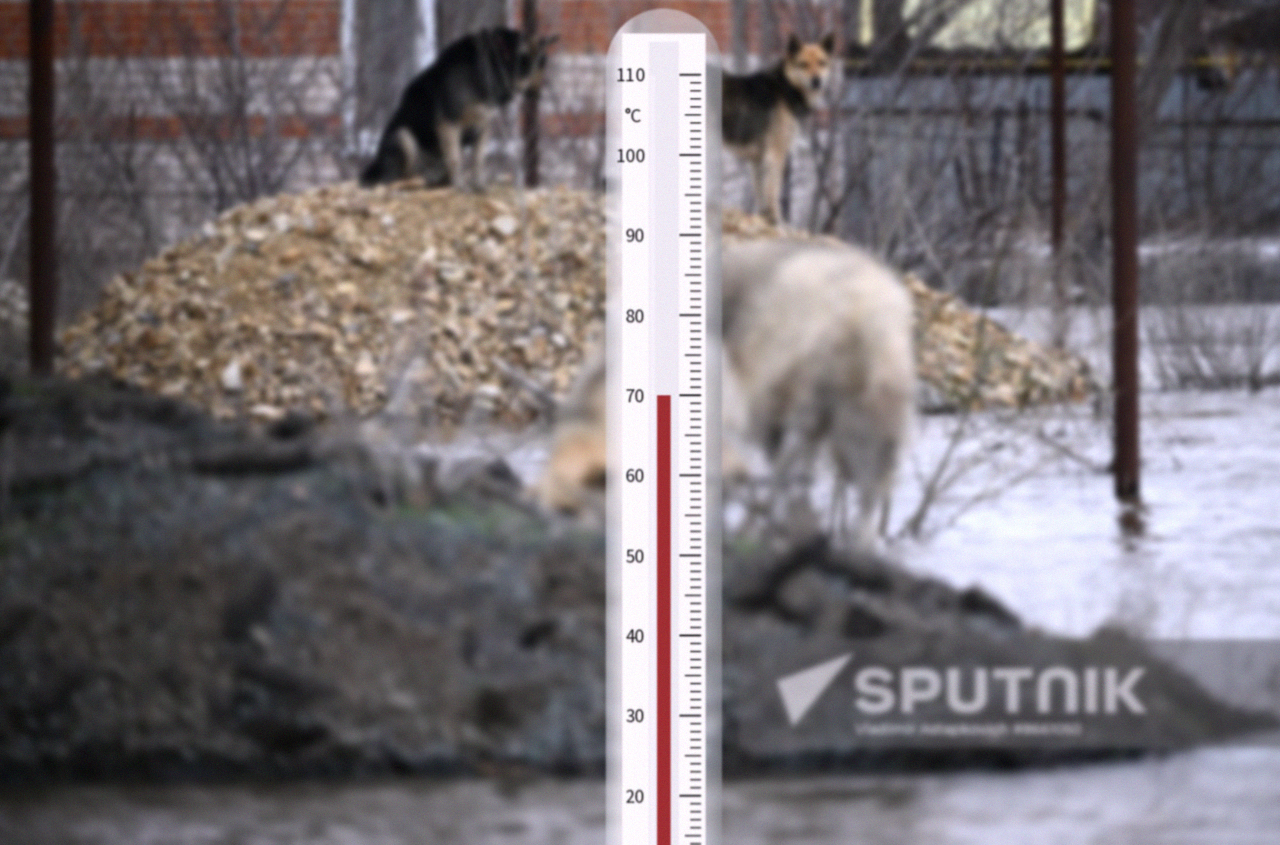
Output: 70
